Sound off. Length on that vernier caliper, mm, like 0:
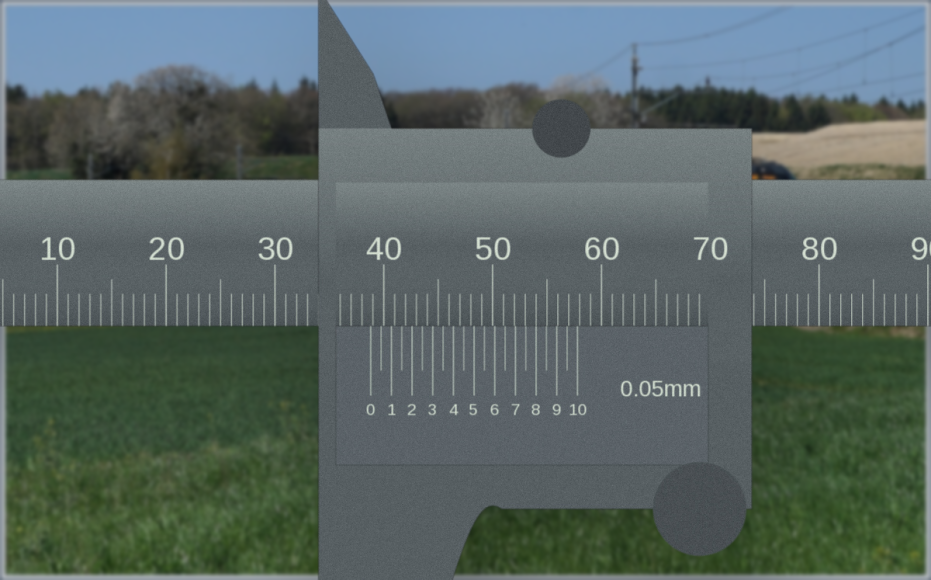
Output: 38.8
